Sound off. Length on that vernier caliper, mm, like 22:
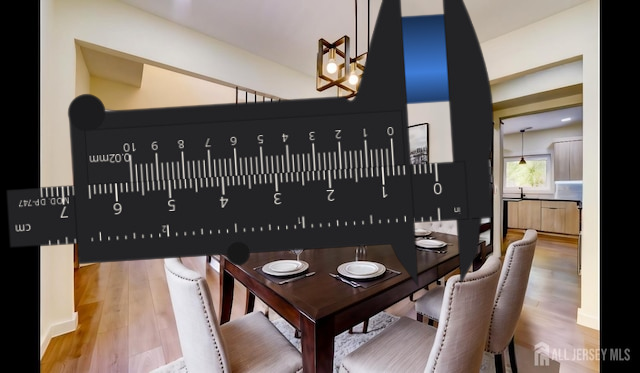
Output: 8.0
